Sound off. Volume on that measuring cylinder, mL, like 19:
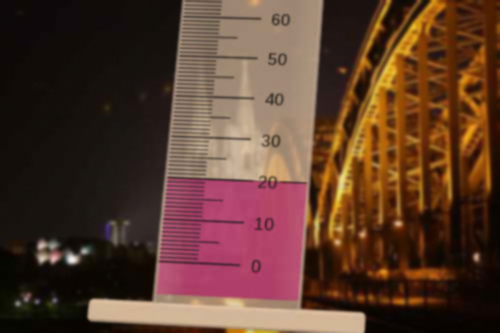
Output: 20
